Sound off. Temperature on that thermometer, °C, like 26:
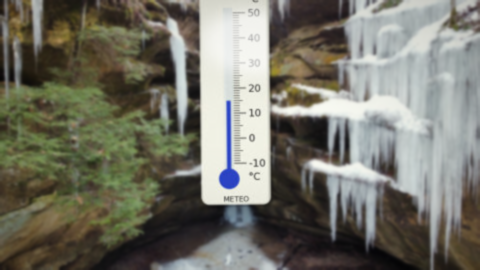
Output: 15
